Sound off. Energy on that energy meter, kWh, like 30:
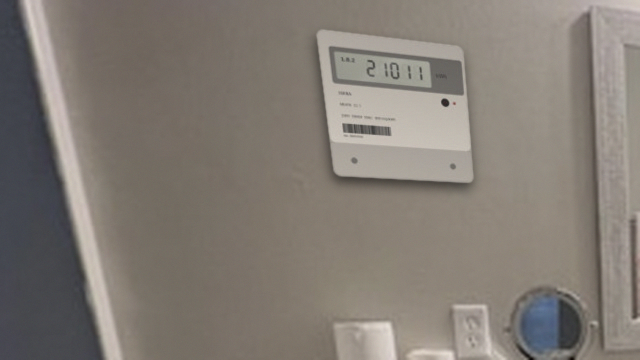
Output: 21011
